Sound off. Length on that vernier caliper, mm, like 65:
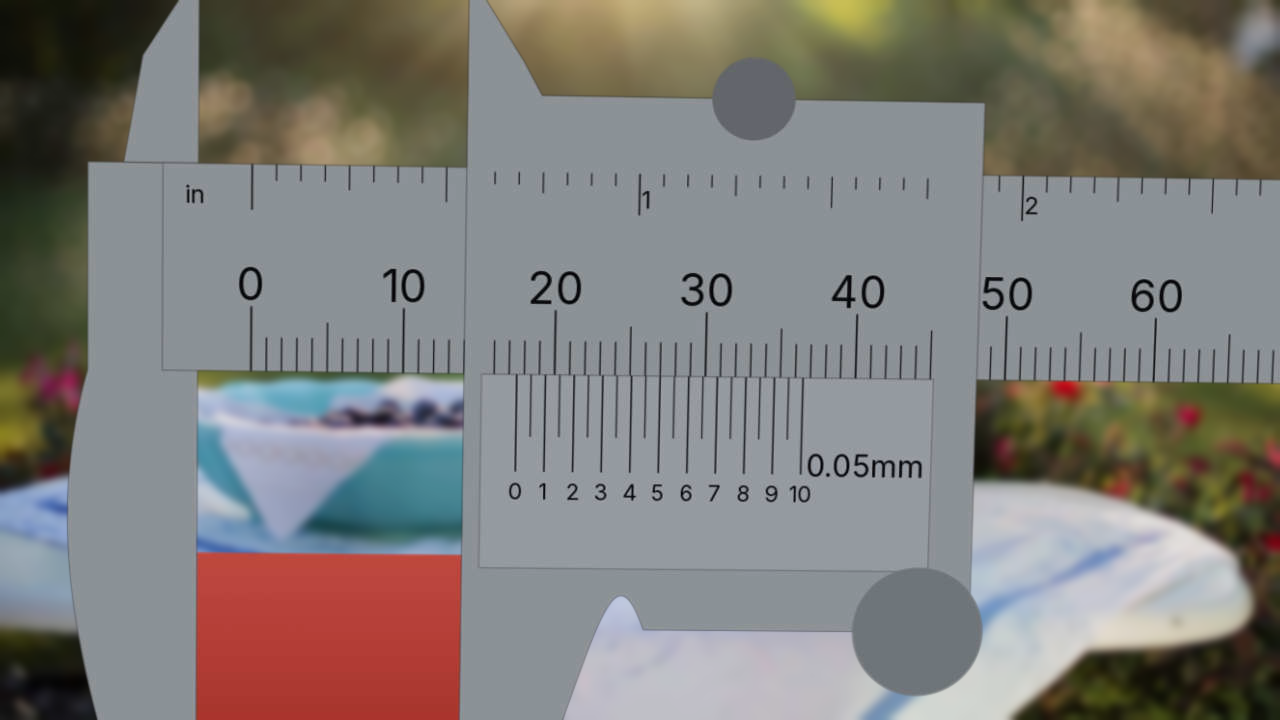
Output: 17.5
